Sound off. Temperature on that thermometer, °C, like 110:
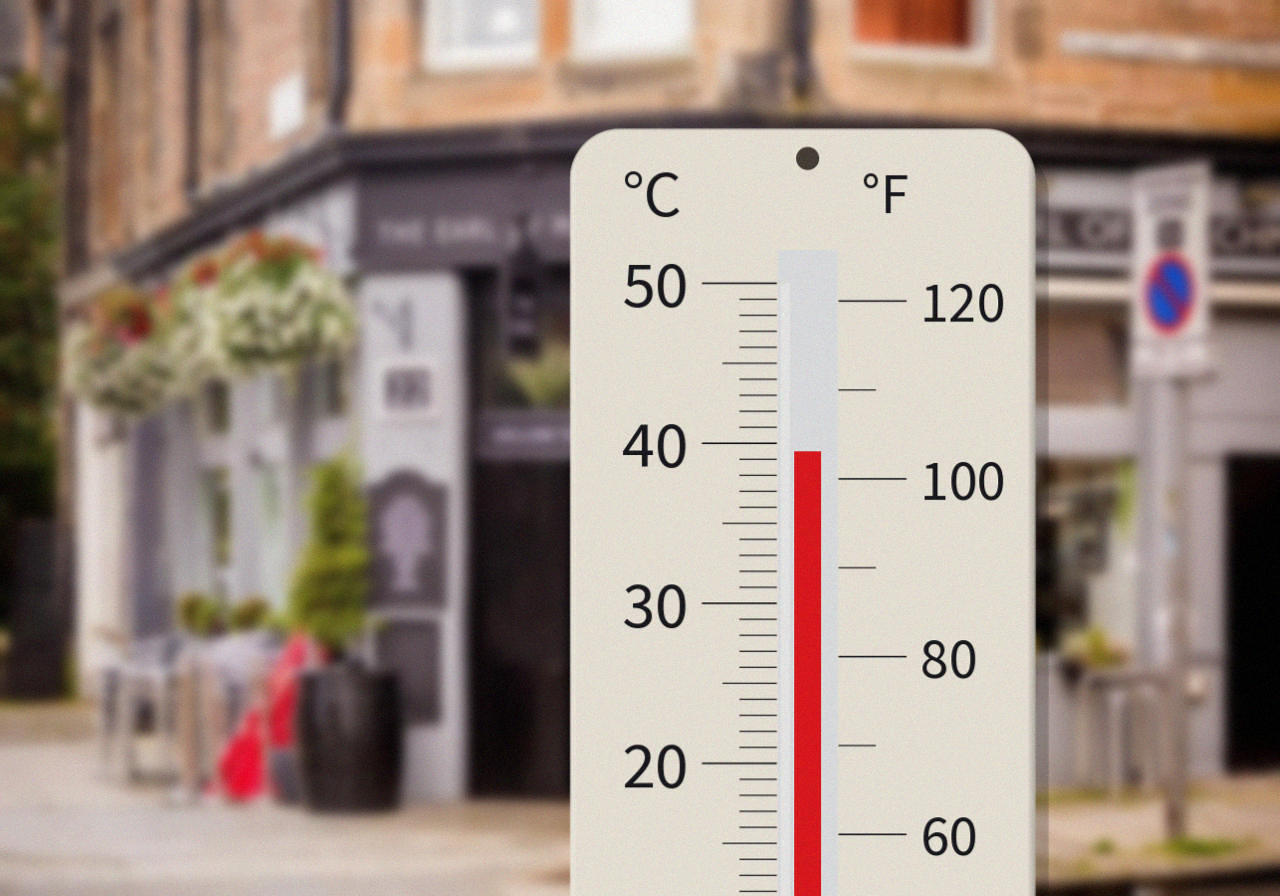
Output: 39.5
